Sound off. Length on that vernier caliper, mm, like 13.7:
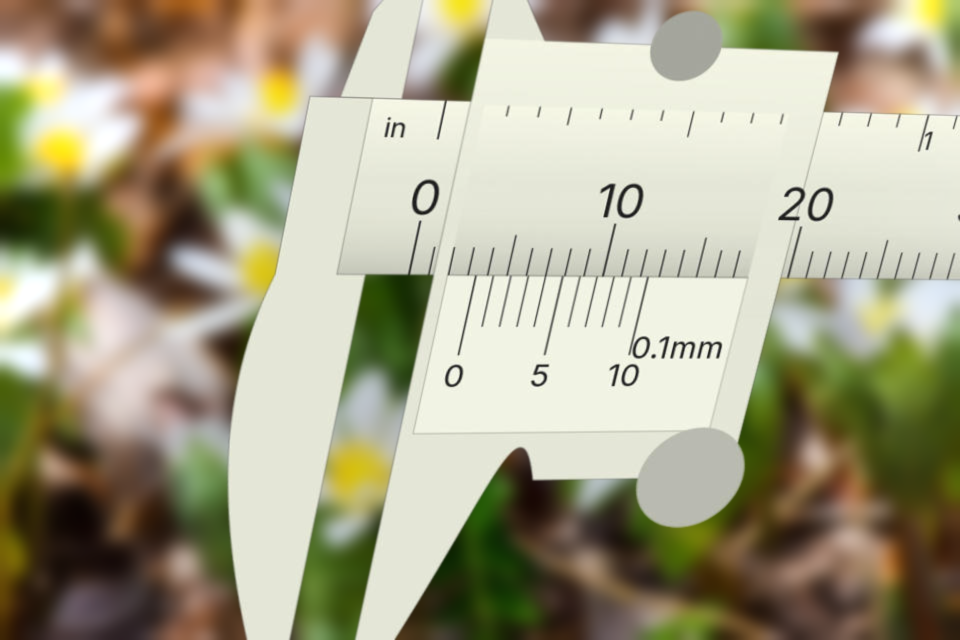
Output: 3.4
